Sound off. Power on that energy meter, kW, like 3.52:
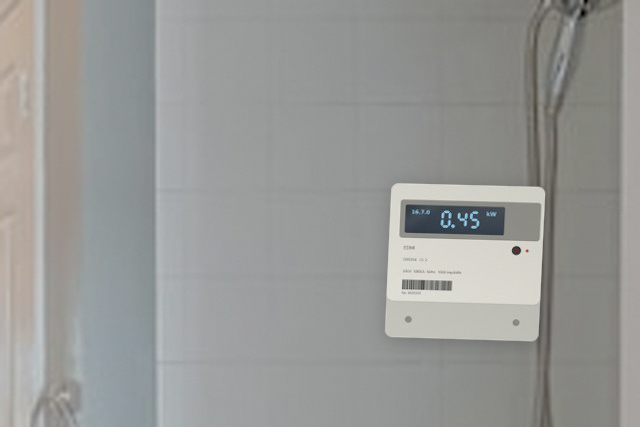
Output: 0.45
